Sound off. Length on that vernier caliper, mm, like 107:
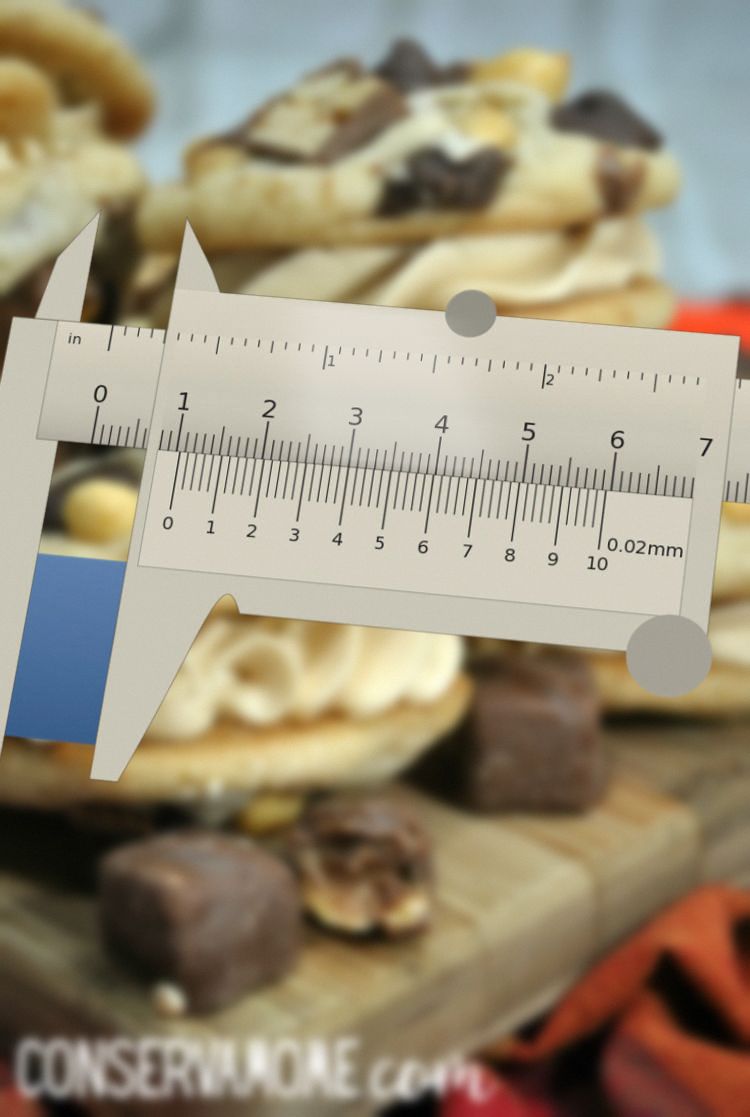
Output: 10.4
